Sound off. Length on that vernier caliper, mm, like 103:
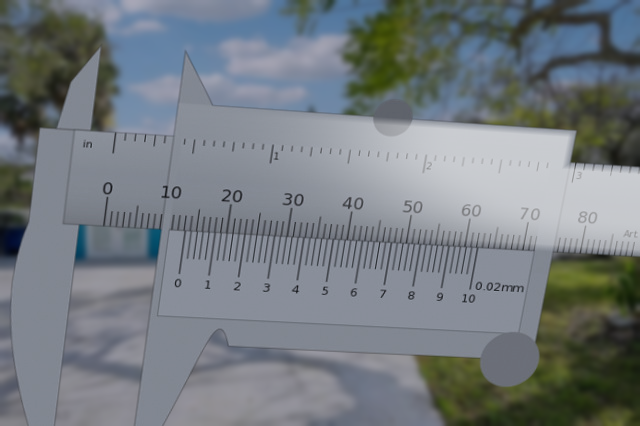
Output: 13.2
